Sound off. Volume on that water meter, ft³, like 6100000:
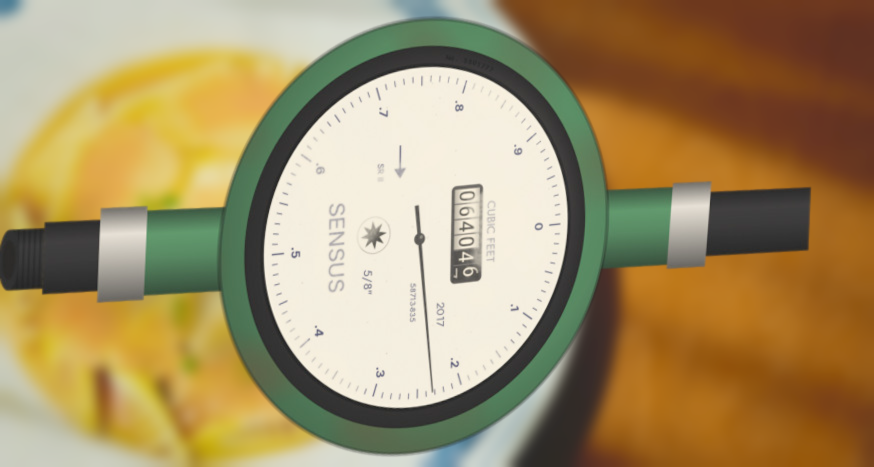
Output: 64046.23
